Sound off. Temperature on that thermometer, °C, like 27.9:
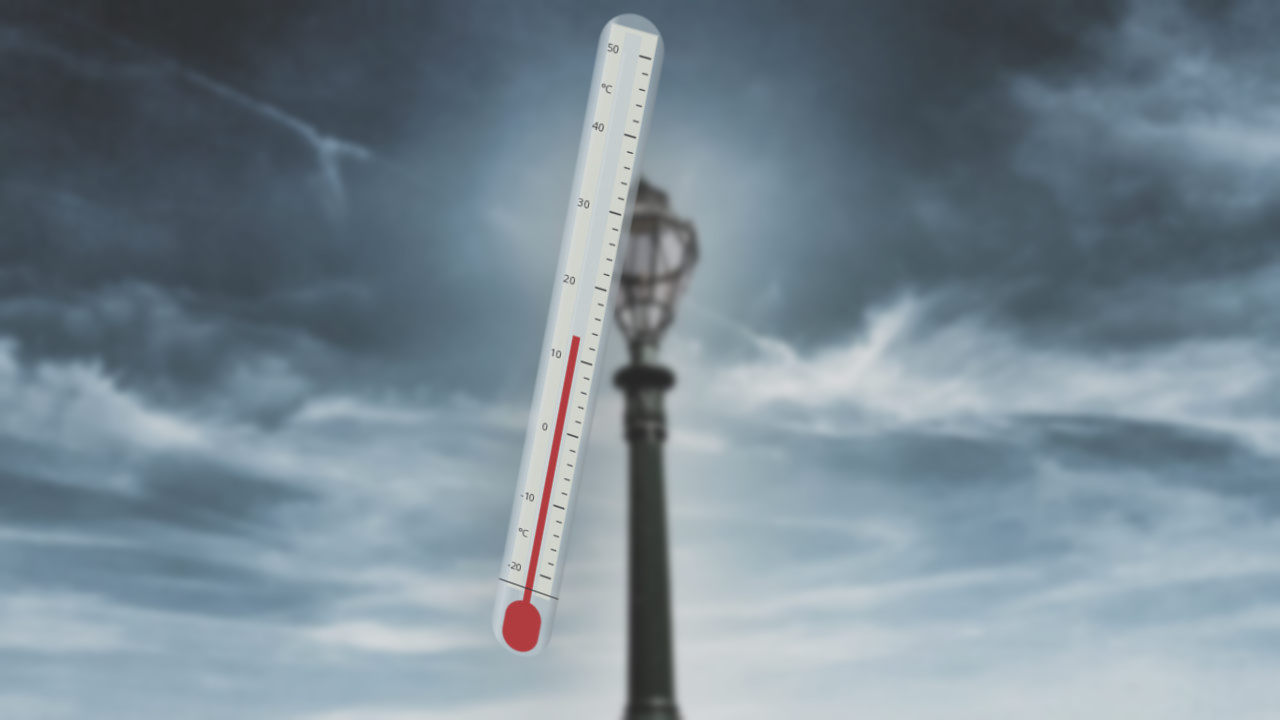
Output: 13
